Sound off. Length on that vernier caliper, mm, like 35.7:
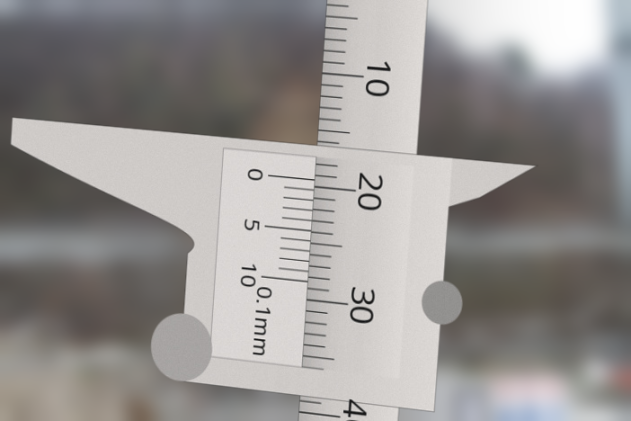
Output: 19.4
